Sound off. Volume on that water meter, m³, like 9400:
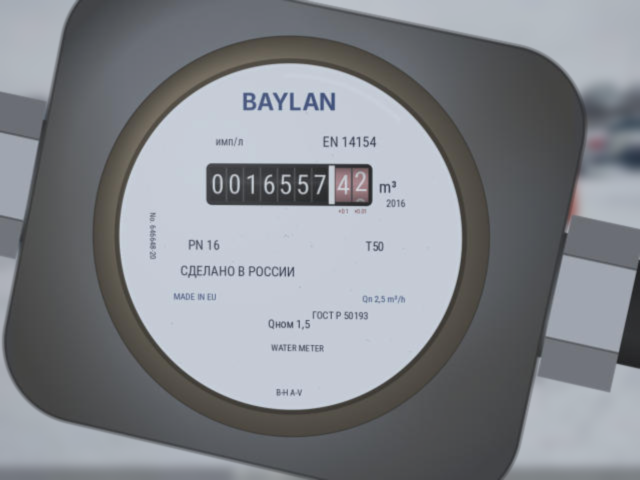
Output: 16557.42
